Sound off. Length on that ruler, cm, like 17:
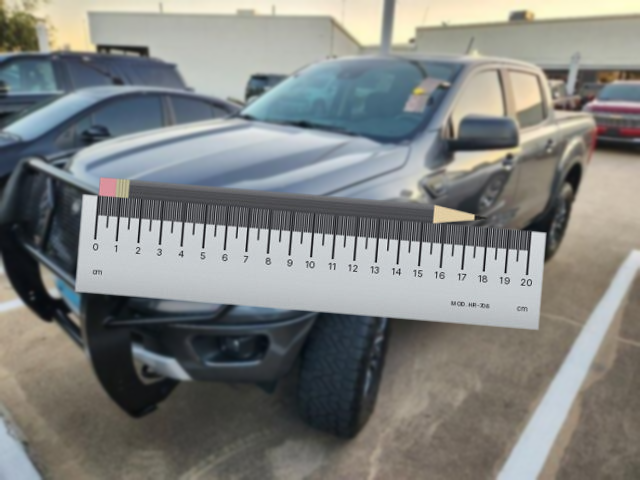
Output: 18
